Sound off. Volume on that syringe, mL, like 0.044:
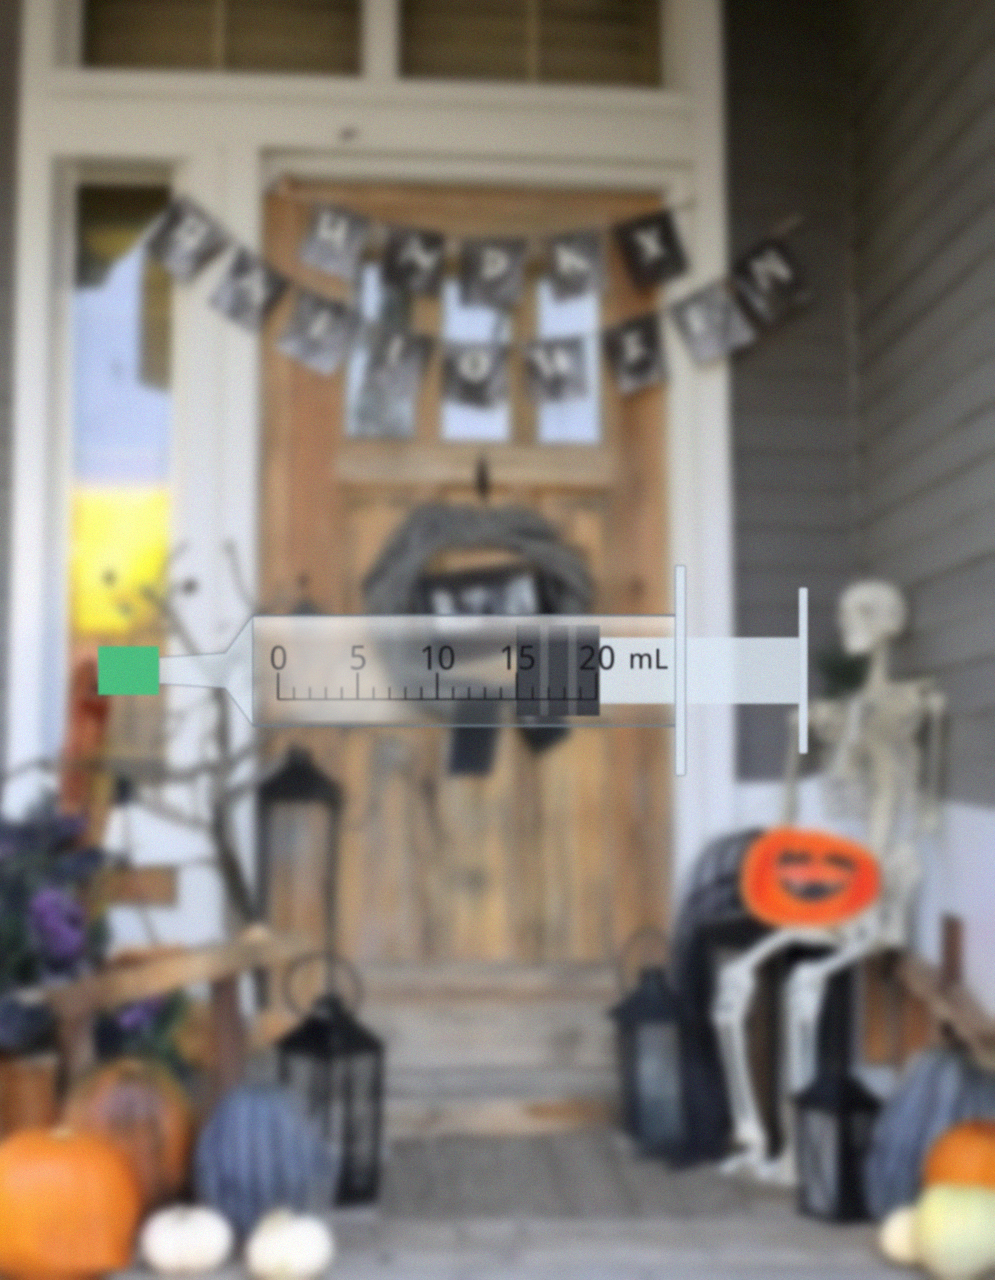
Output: 15
